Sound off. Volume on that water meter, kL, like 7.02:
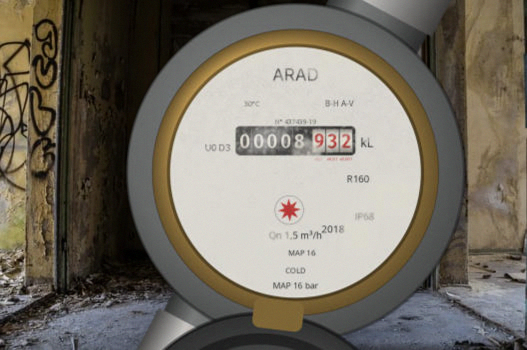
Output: 8.932
